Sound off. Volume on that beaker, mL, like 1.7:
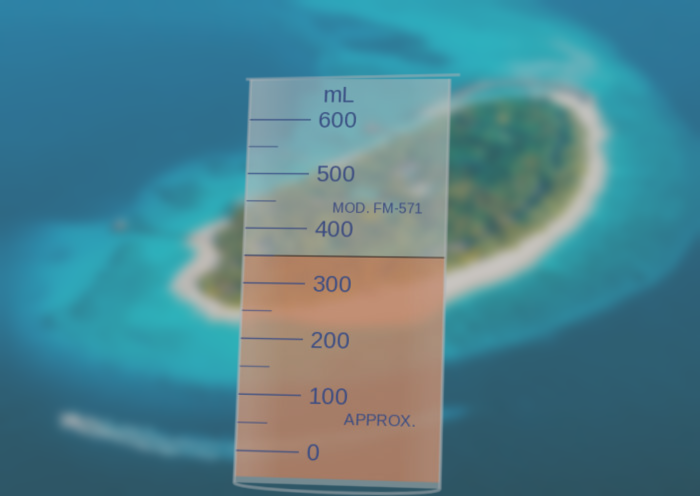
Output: 350
